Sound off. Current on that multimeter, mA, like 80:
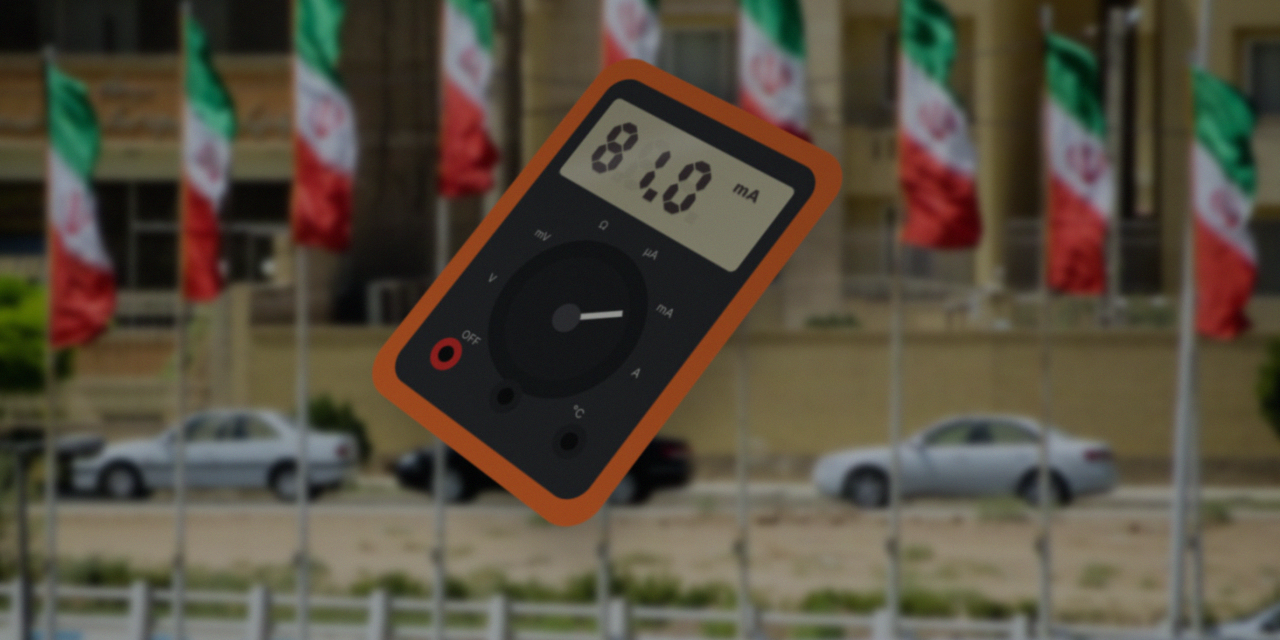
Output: 81.0
